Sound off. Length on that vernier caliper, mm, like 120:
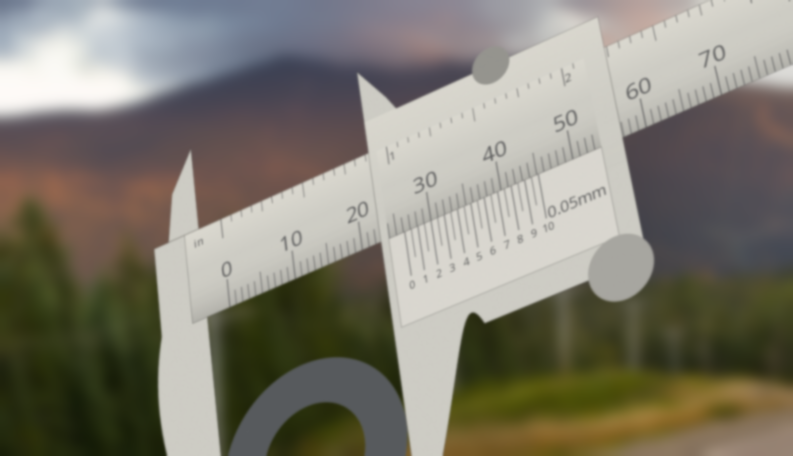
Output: 26.2
